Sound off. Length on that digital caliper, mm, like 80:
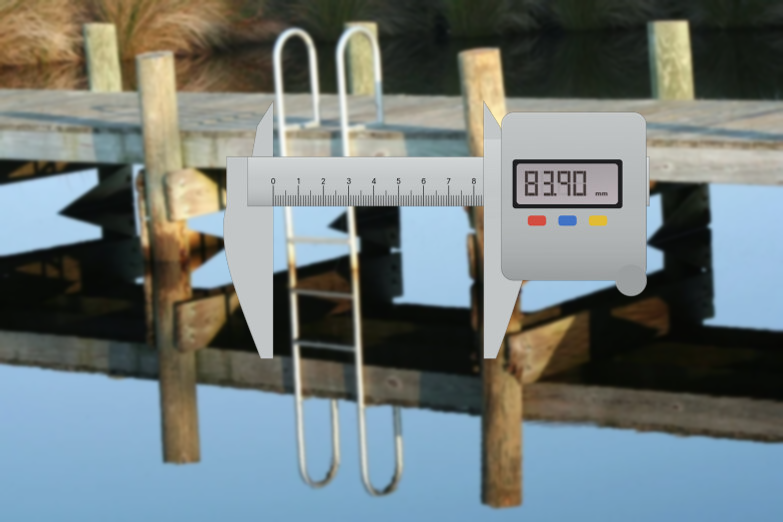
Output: 83.90
